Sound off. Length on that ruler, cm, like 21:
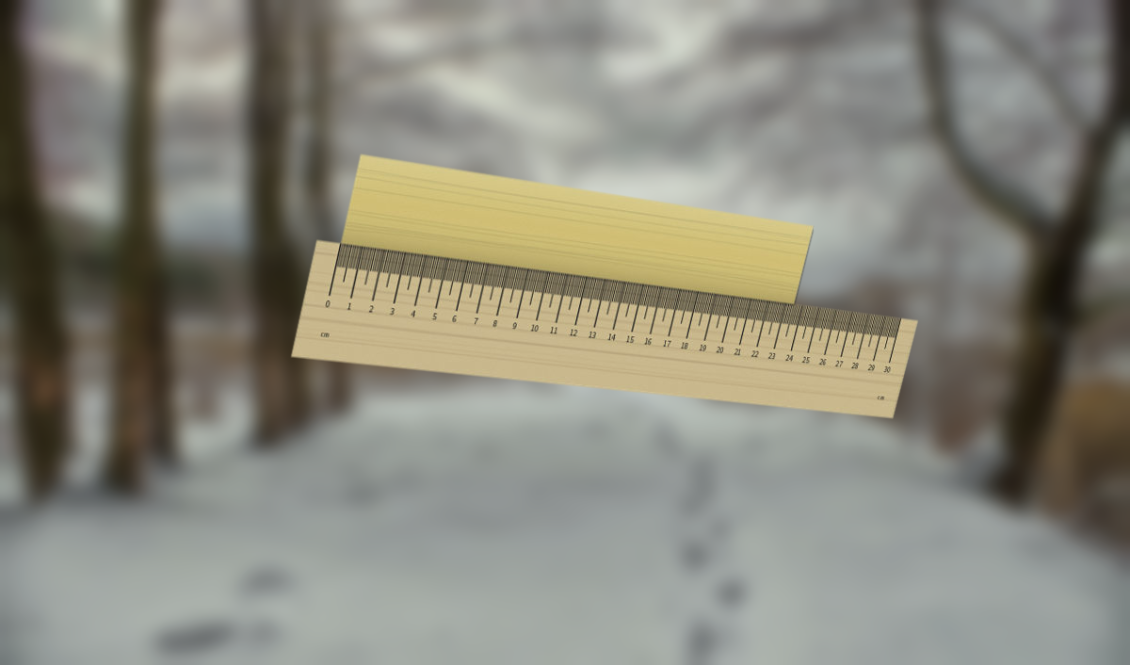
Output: 23.5
